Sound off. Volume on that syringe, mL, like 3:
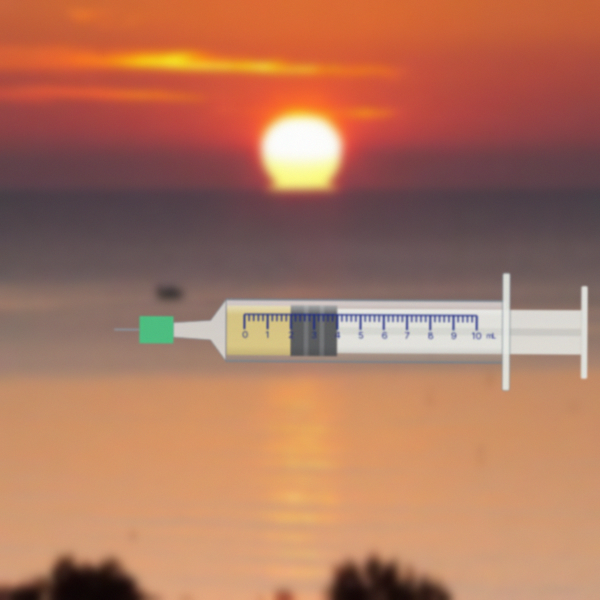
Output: 2
